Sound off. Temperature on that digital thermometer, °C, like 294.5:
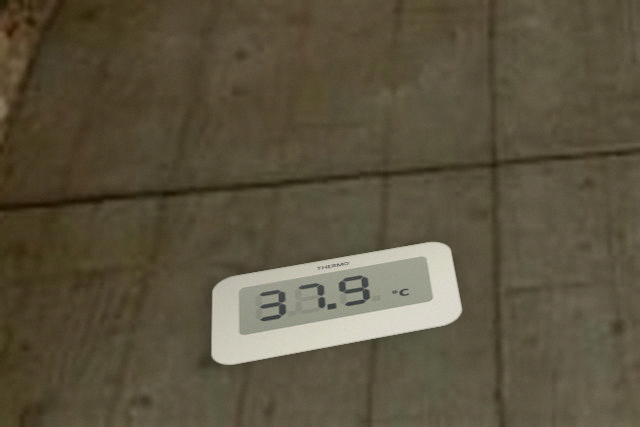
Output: 37.9
